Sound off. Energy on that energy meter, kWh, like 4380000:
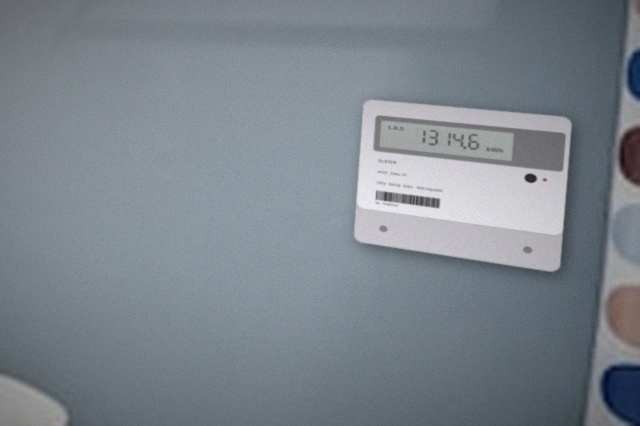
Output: 1314.6
